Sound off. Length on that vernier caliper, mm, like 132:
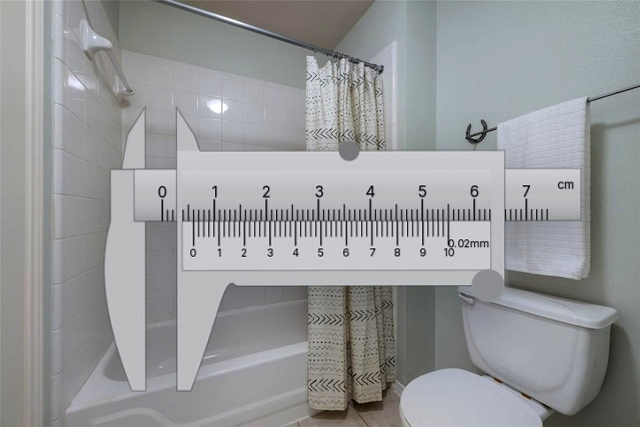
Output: 6.0
